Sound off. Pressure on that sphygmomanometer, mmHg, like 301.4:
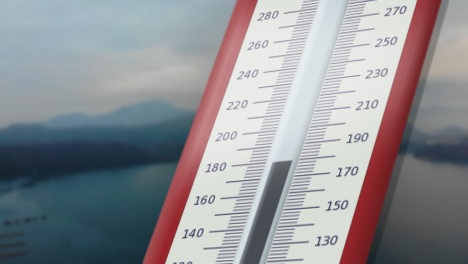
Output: 180
